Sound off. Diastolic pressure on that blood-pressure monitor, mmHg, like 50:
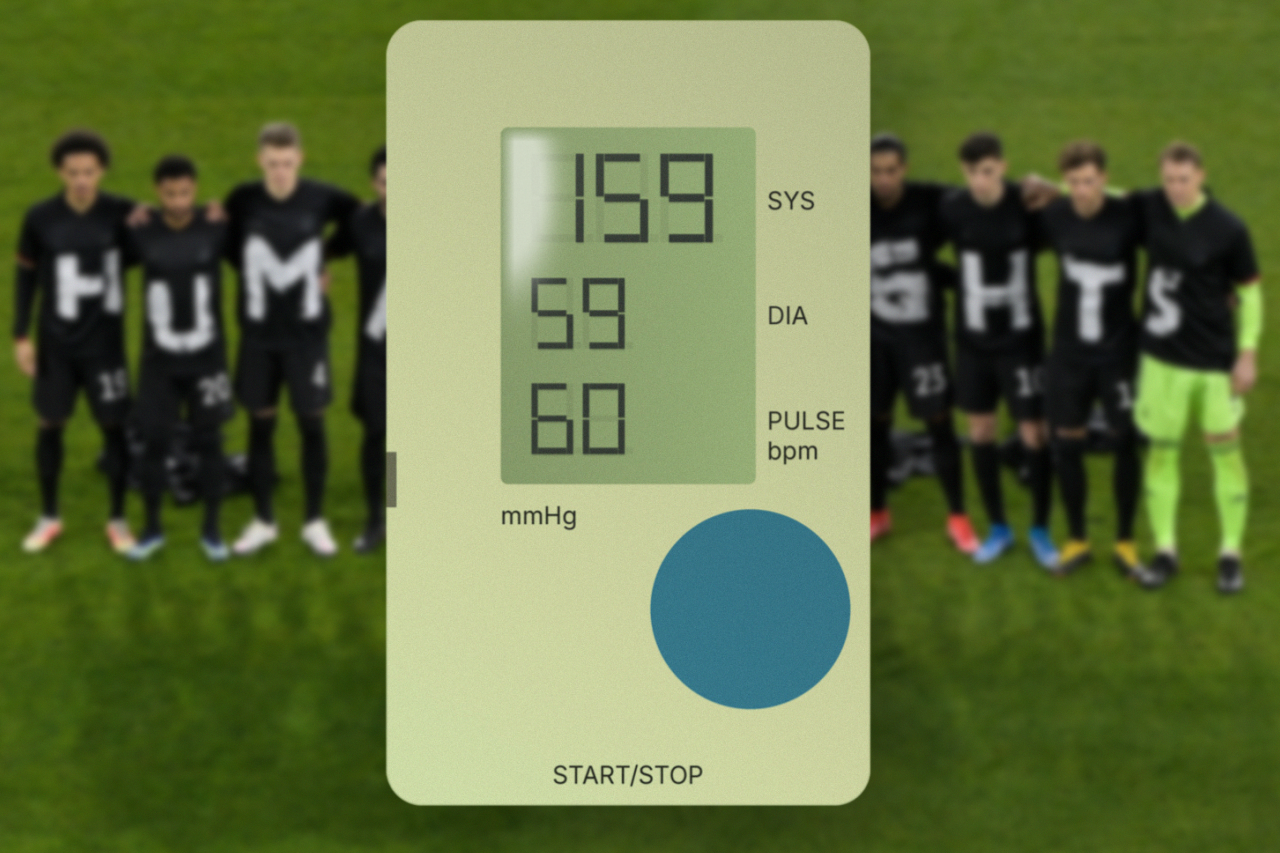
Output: 59
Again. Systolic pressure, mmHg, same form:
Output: 159
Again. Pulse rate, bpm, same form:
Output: 60
